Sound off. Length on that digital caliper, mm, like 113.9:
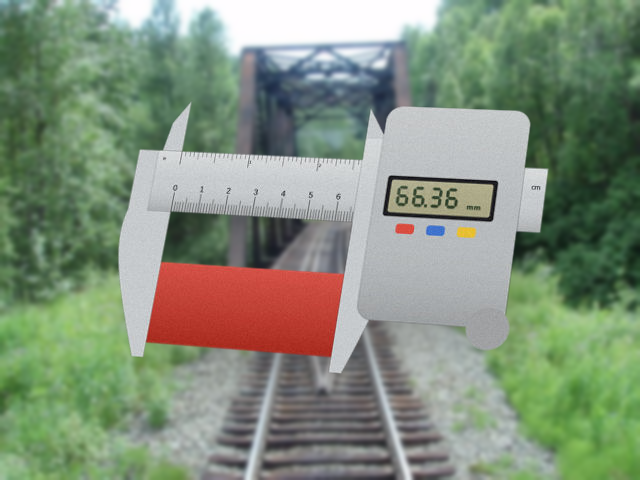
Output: 66.36
